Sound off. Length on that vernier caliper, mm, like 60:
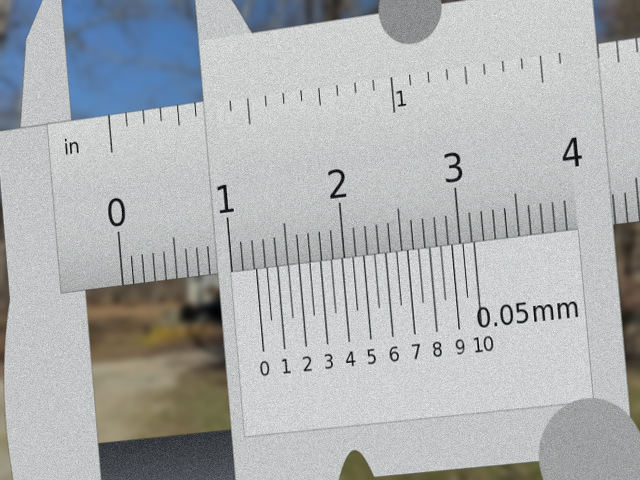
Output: 12.2
